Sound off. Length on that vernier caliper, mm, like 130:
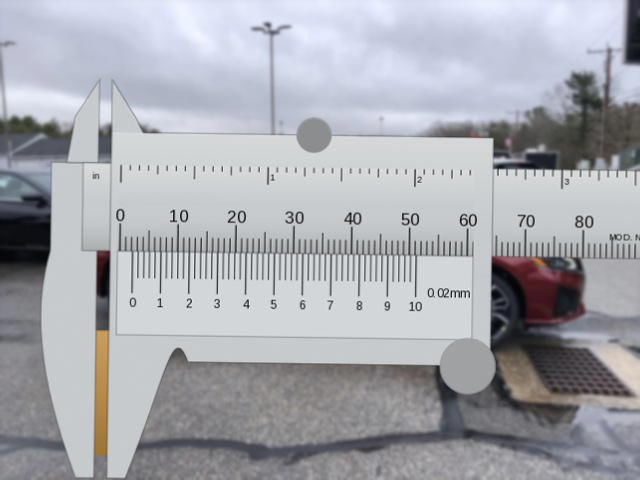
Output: 2.2
